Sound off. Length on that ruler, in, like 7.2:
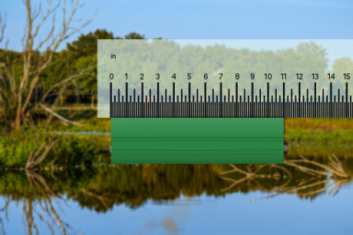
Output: 11
